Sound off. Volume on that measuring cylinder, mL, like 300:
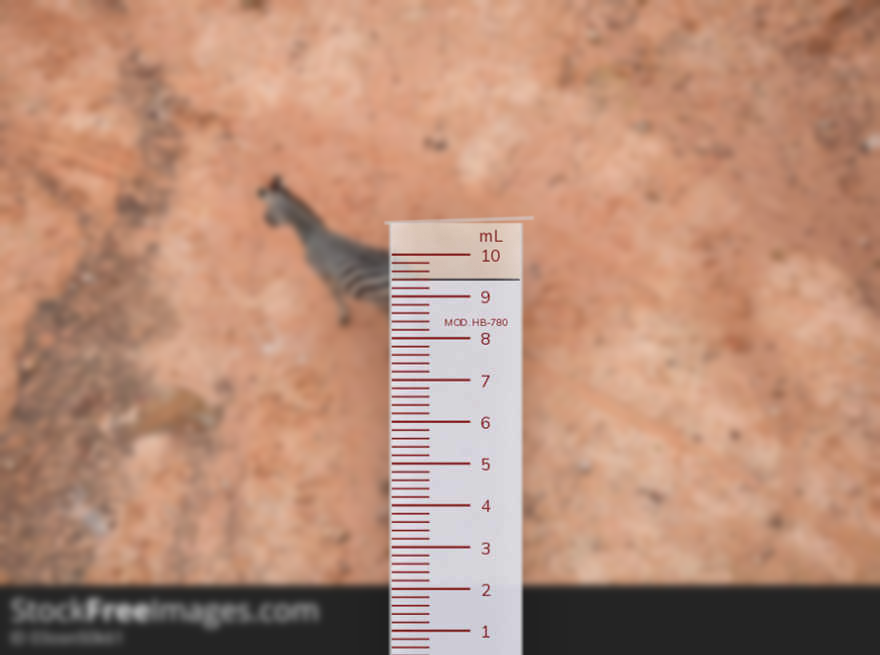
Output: 9.4
